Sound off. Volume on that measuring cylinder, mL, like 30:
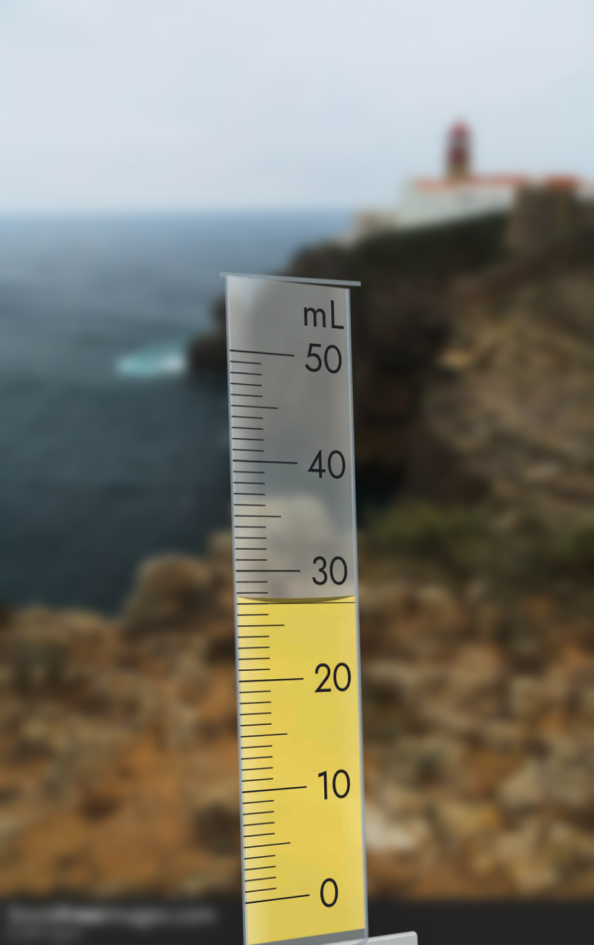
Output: 27
